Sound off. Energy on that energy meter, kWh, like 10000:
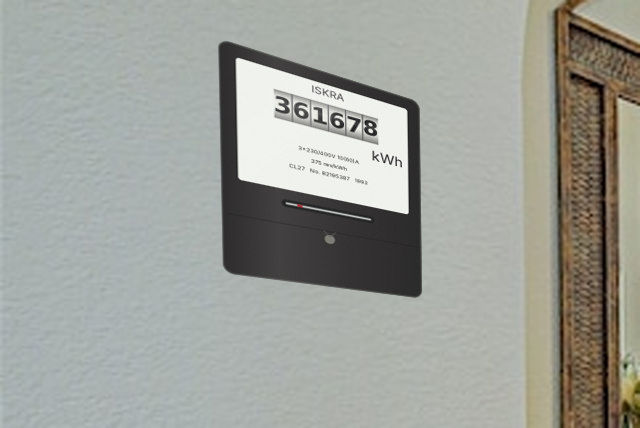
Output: 361678
